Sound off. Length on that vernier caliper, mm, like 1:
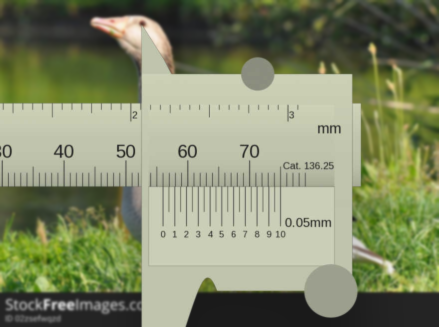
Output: 56.0
